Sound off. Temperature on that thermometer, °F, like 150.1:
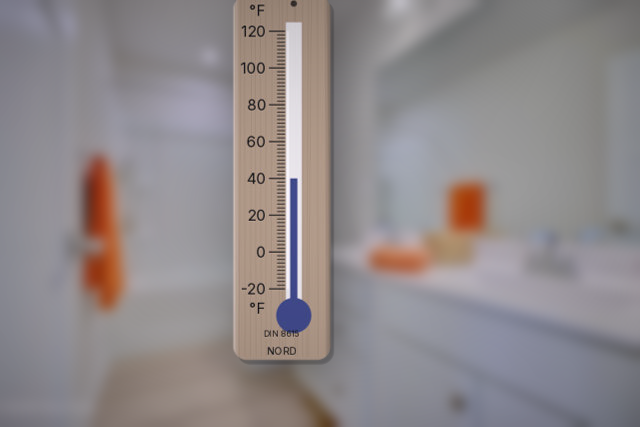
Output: 40
